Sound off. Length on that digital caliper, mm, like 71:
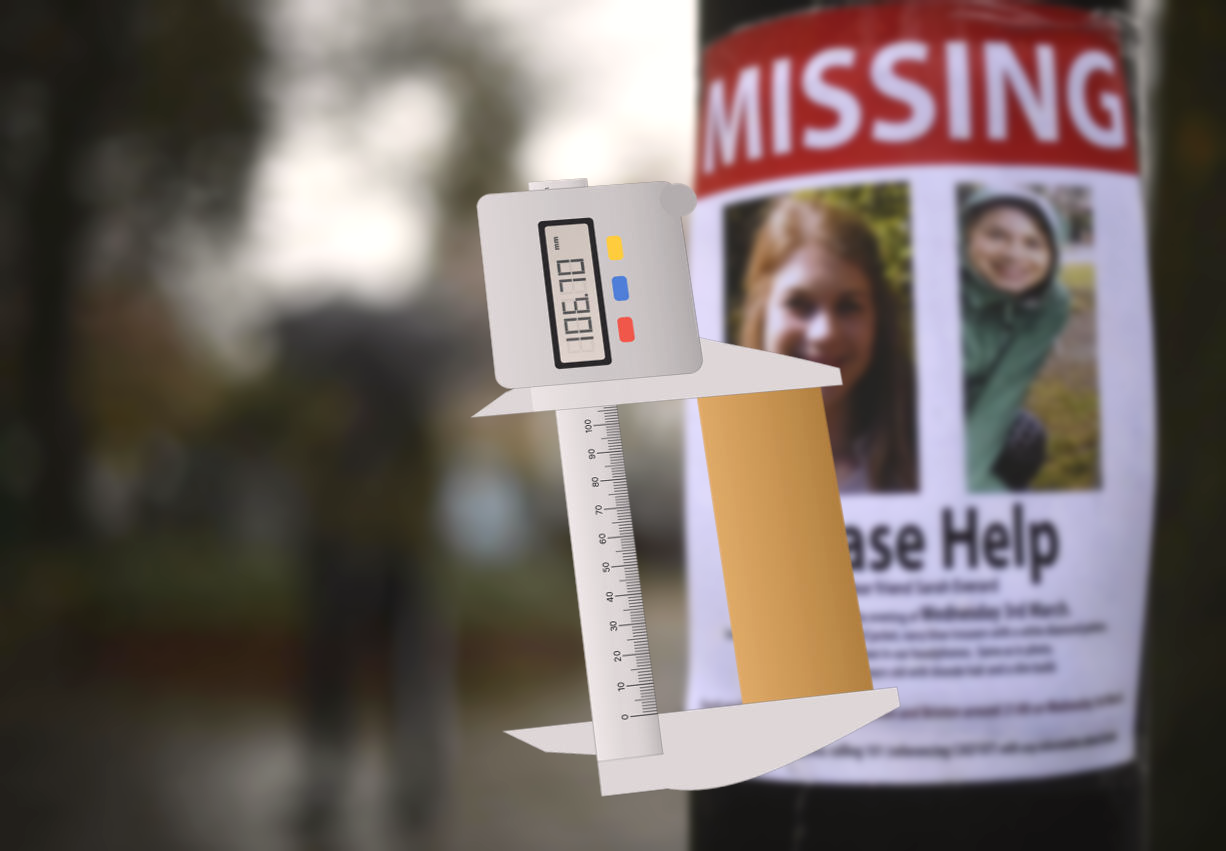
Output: 106.70
